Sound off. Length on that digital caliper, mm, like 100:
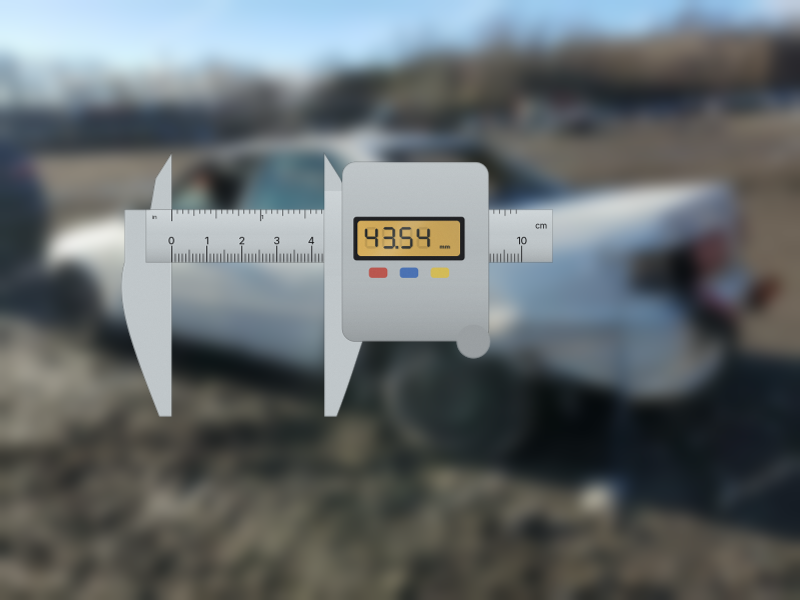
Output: 43.54
